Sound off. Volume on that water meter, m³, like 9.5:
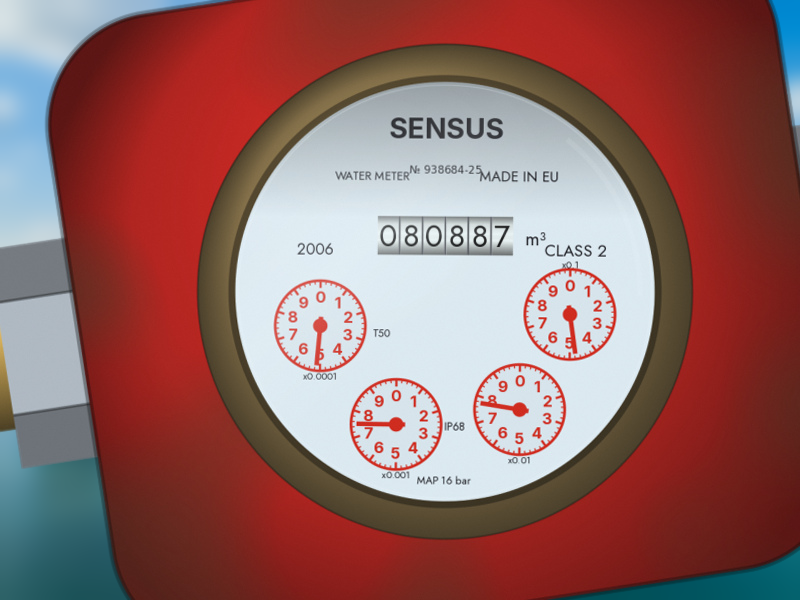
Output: 80887.4775
